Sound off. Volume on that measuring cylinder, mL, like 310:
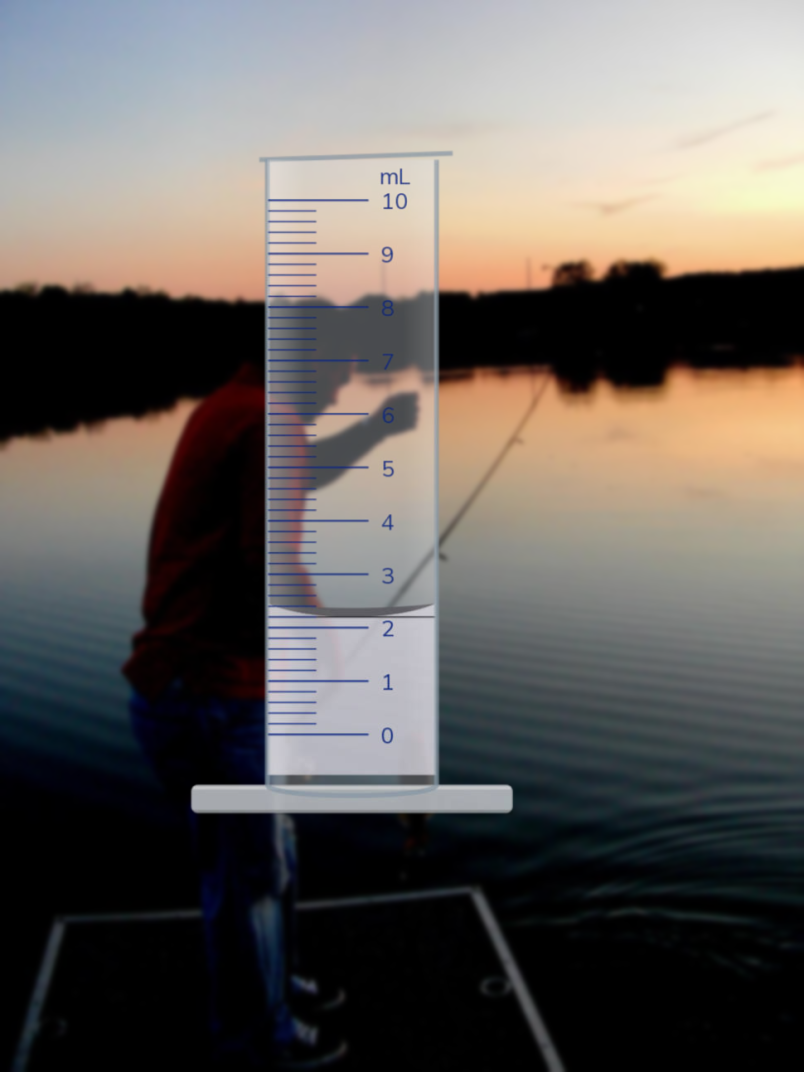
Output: 2.2
